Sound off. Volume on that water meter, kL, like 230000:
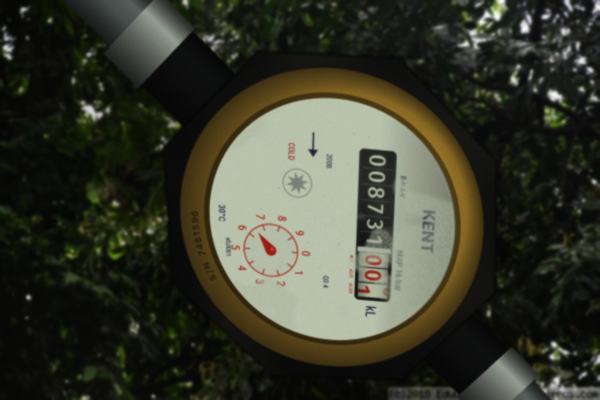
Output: 8731.0006
